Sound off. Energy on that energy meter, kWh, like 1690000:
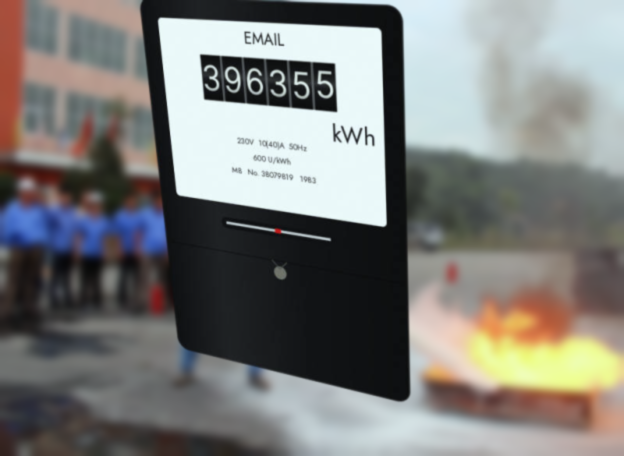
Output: 396355
